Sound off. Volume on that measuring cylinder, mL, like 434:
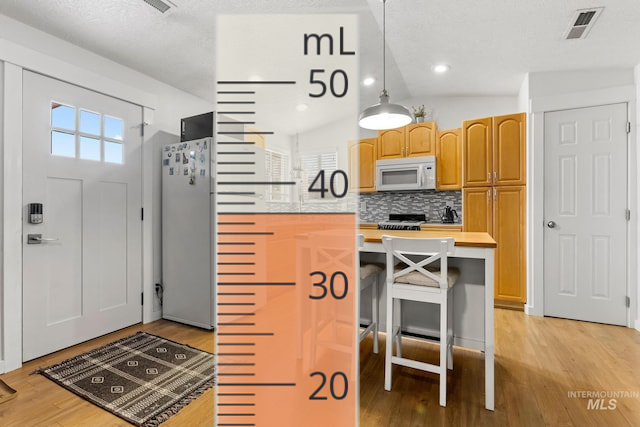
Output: 37
